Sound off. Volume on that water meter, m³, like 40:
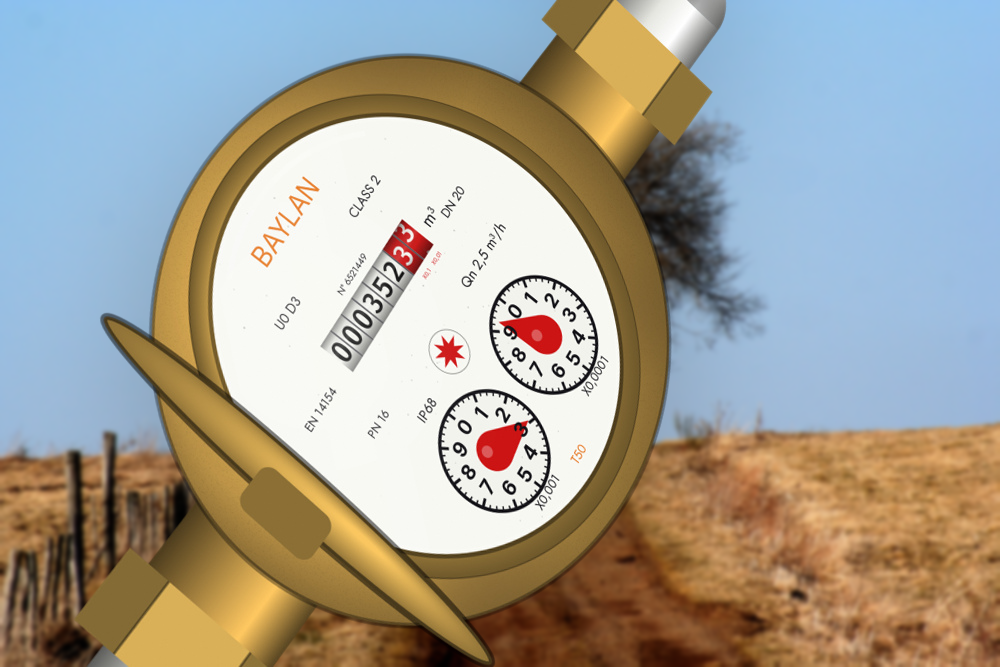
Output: 352.3329
